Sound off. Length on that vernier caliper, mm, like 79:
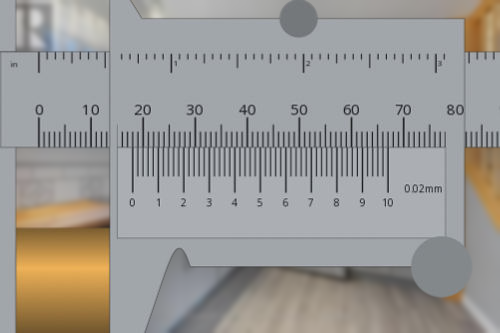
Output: 18.0
